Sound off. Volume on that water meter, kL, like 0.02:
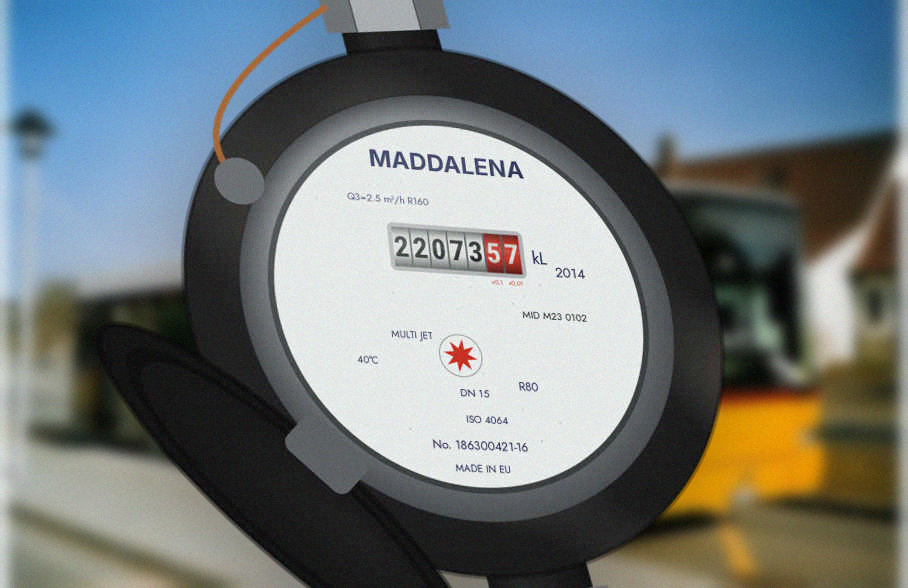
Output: 22073.57
